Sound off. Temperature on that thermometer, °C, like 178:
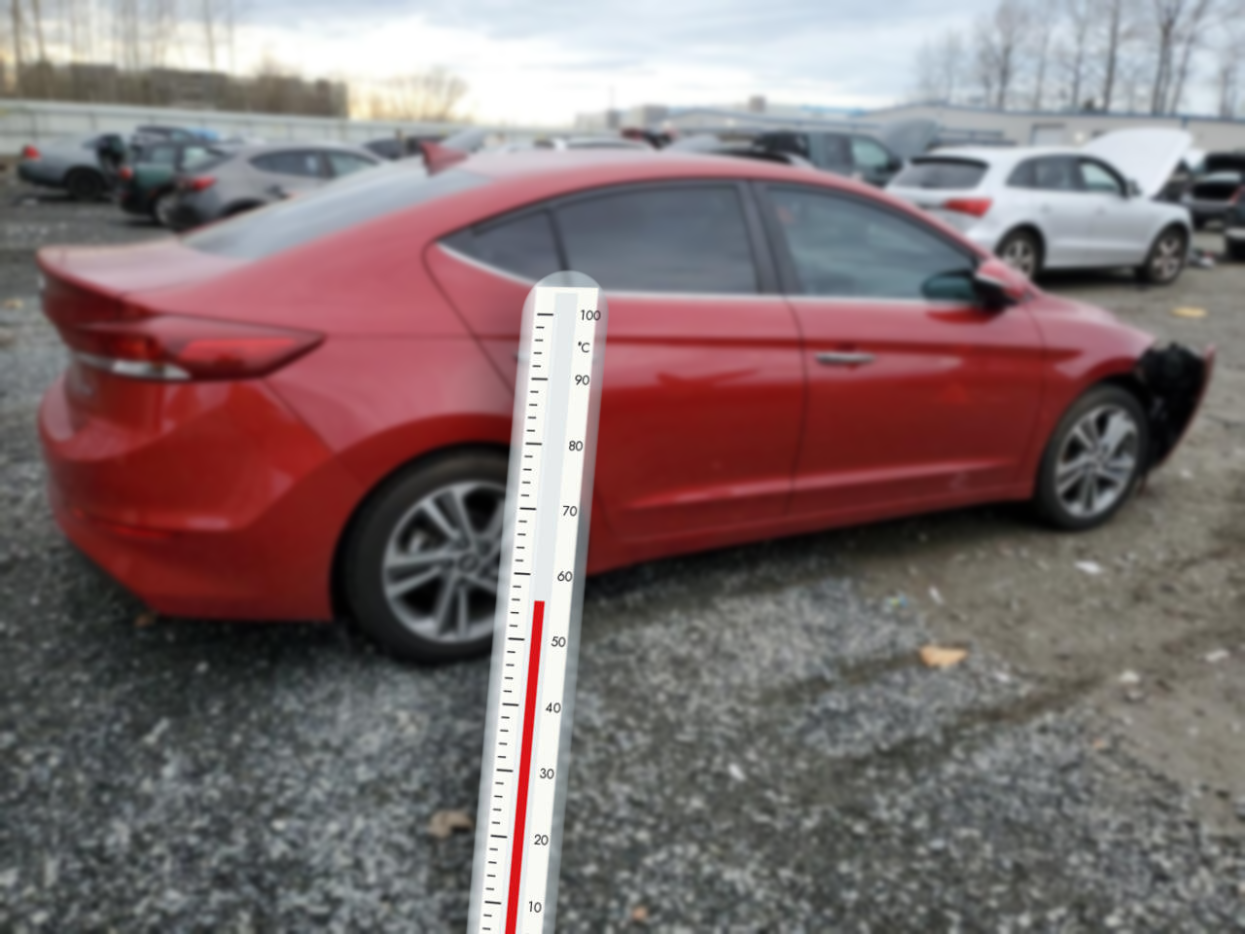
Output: 56
